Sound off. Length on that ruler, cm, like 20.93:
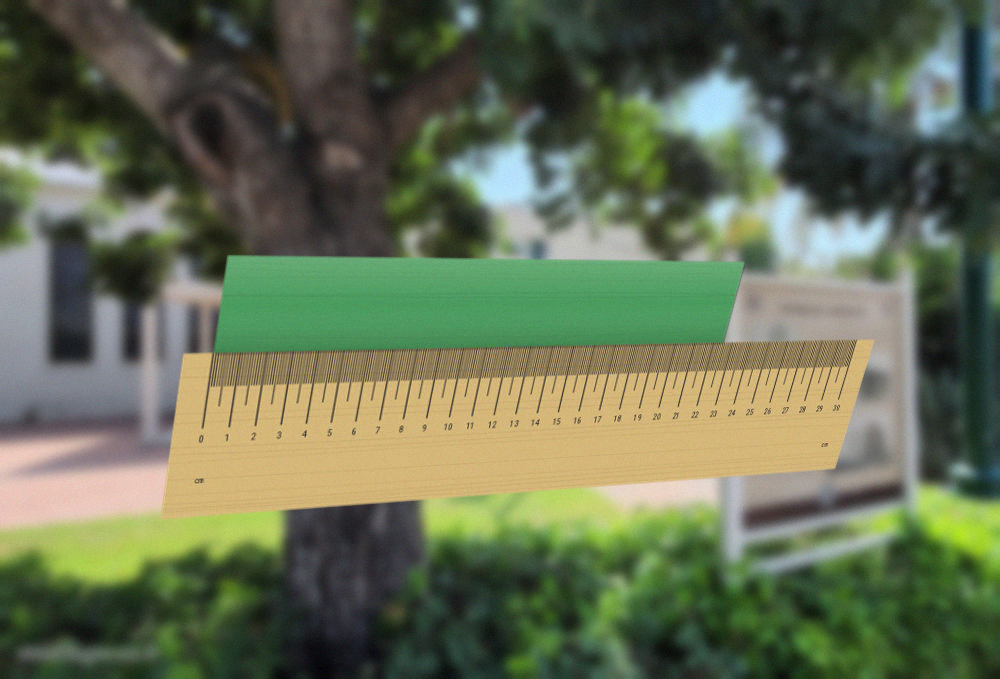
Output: 22.5
